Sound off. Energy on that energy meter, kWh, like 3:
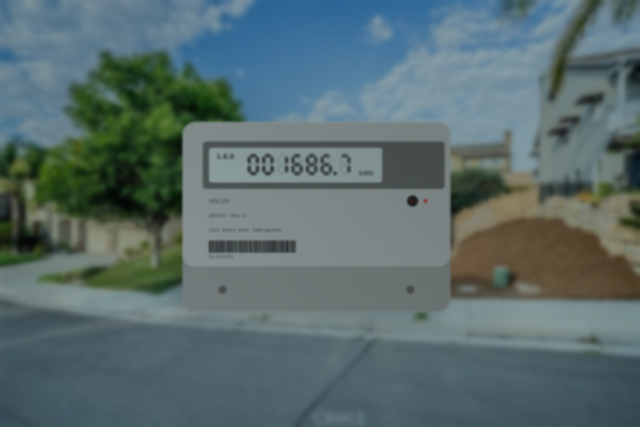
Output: 1686.7
